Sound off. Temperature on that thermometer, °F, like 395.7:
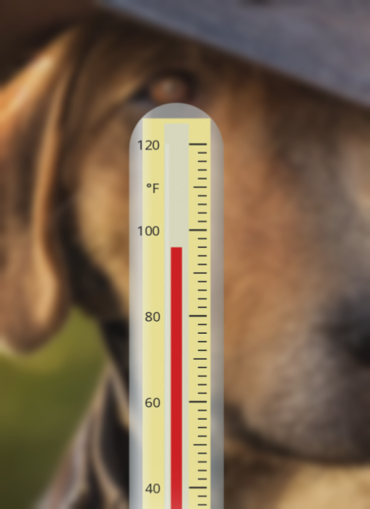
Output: 96
